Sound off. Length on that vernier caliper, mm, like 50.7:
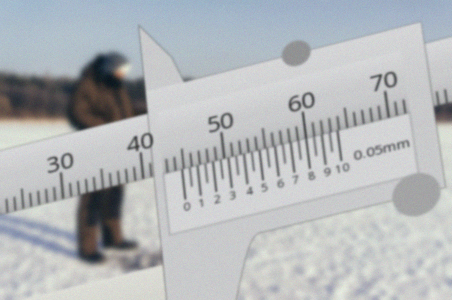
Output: 44.8
